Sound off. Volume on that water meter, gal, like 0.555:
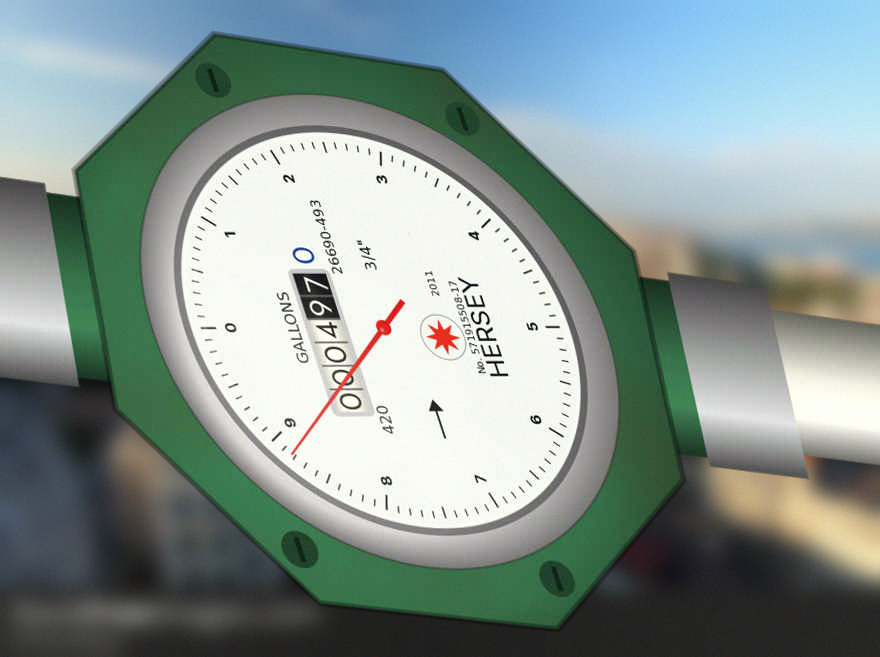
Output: 4968.8
